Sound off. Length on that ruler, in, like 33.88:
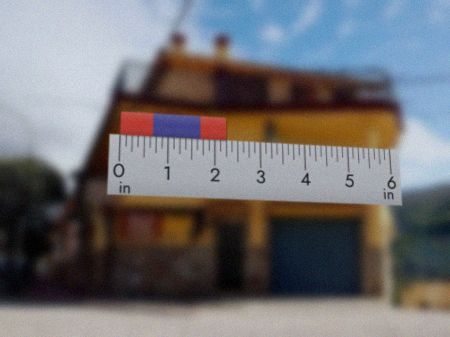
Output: 2.25
